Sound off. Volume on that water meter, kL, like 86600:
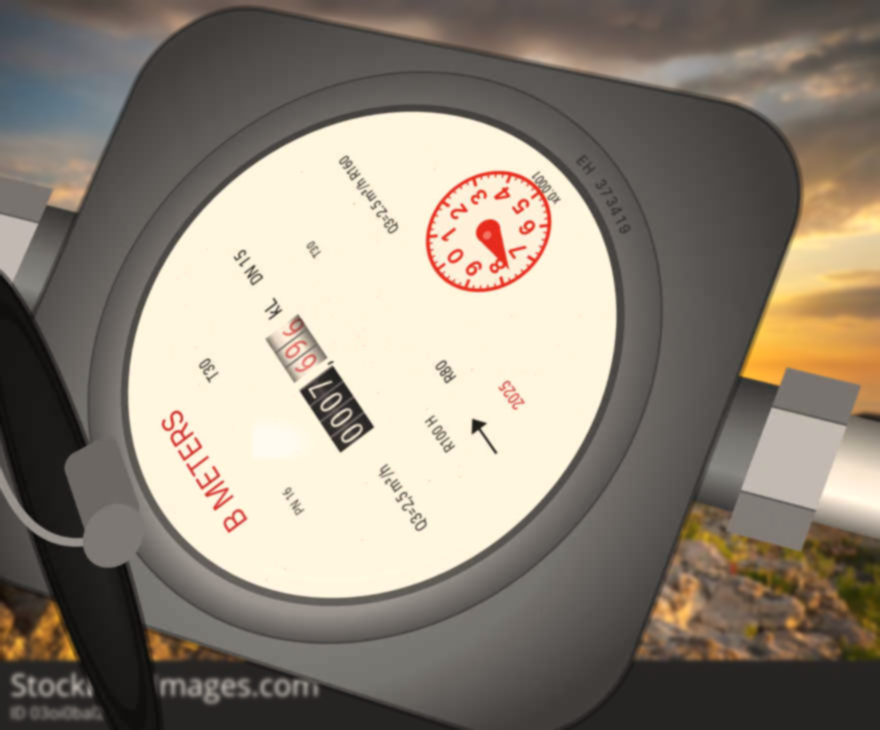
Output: 7.6957
